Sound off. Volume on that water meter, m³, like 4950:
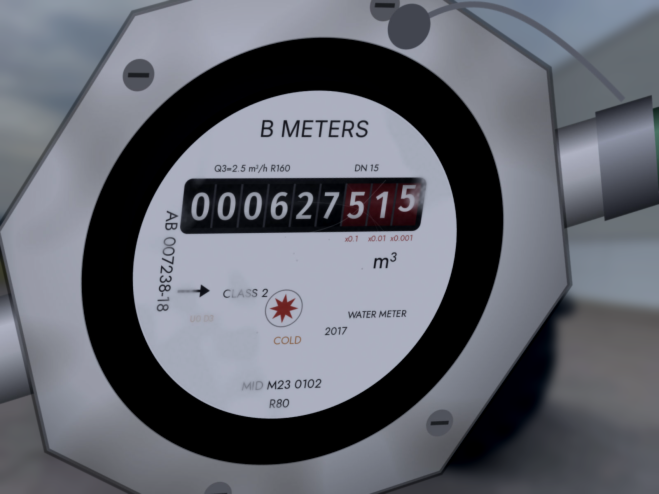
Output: 627.515
